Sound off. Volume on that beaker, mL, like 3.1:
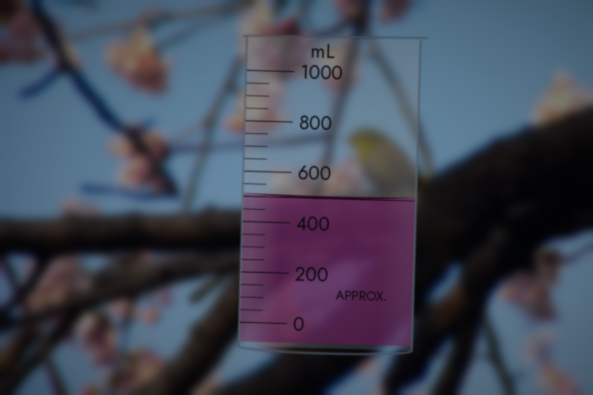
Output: 500
